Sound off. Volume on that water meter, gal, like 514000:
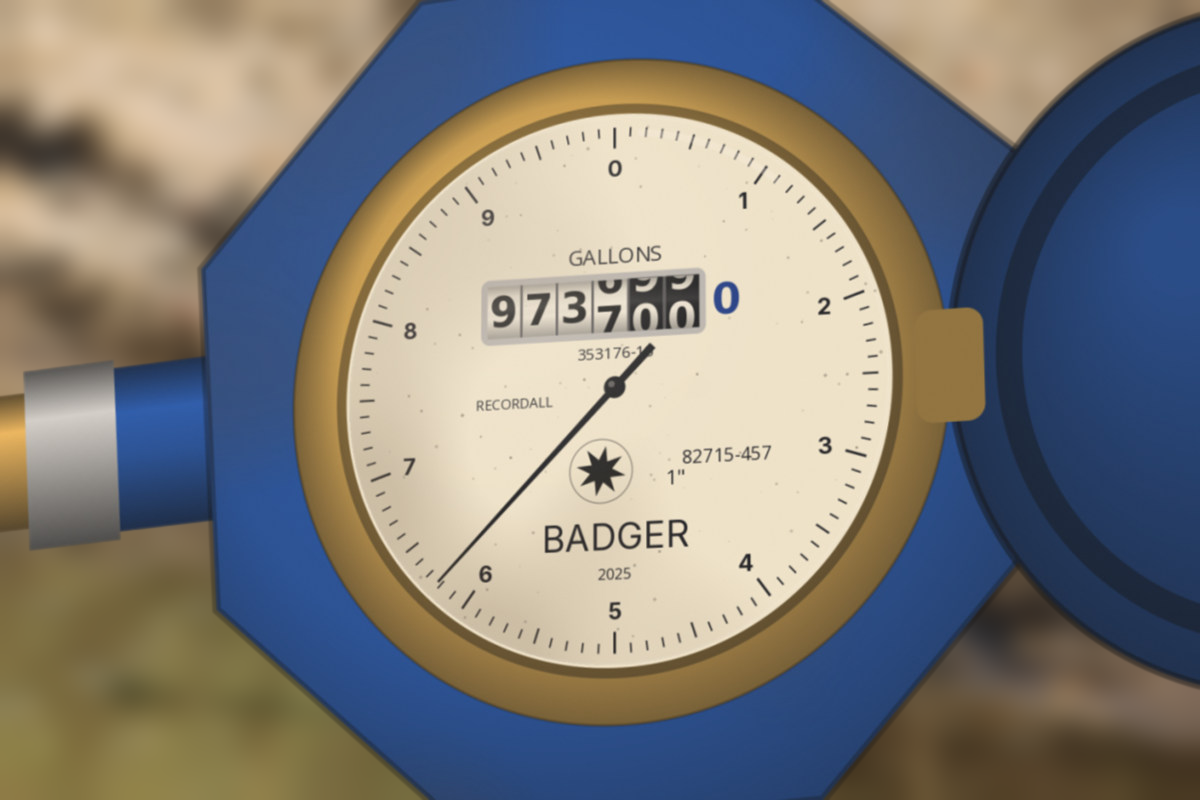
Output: 9736996.2
